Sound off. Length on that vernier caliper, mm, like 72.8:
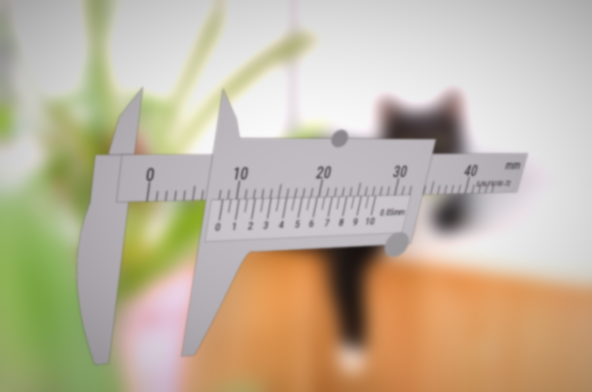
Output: 8.4
